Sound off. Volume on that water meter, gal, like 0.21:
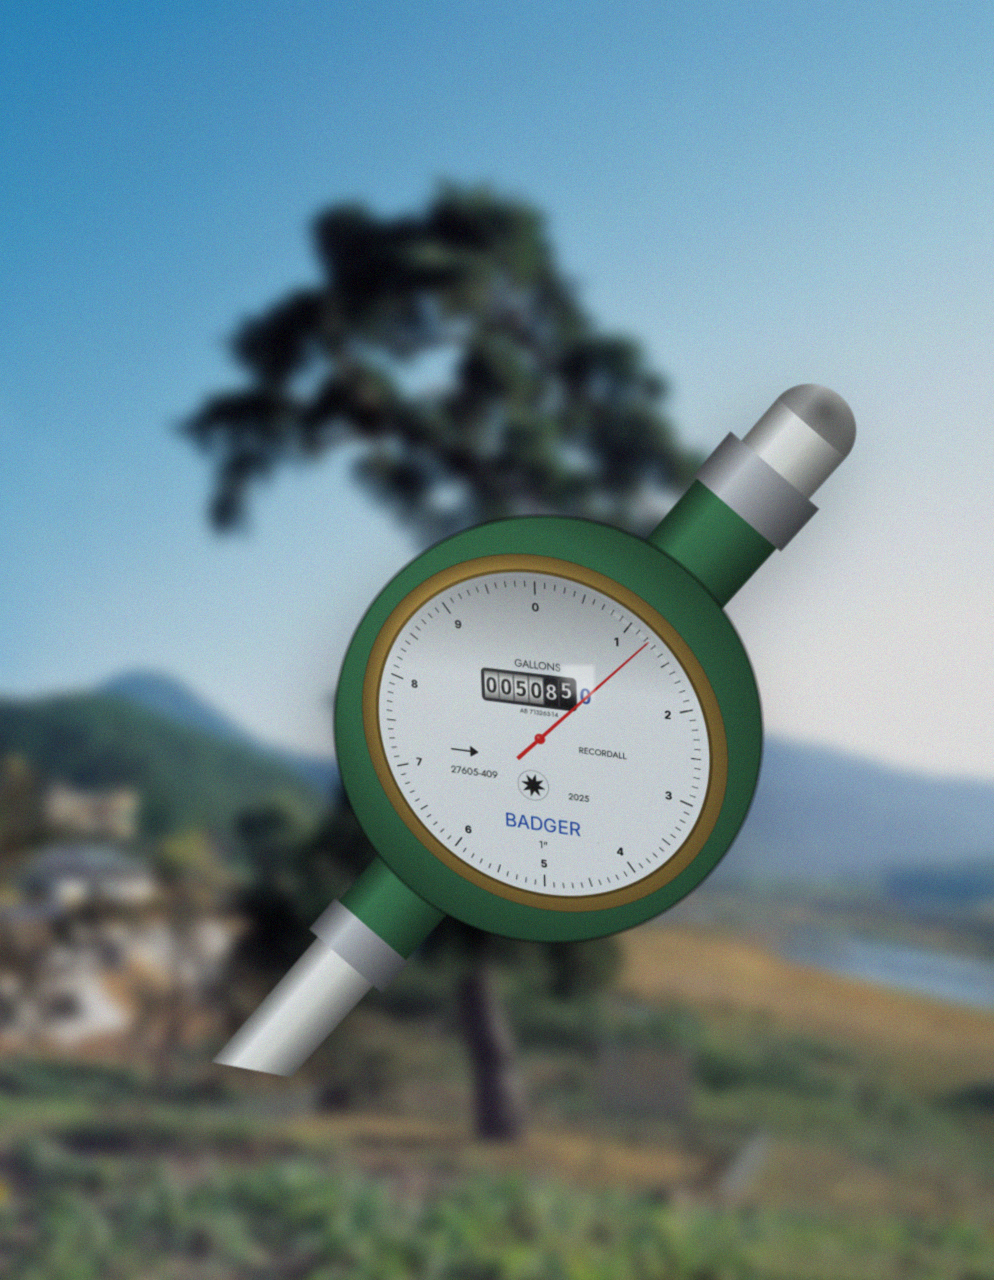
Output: 50851.2
